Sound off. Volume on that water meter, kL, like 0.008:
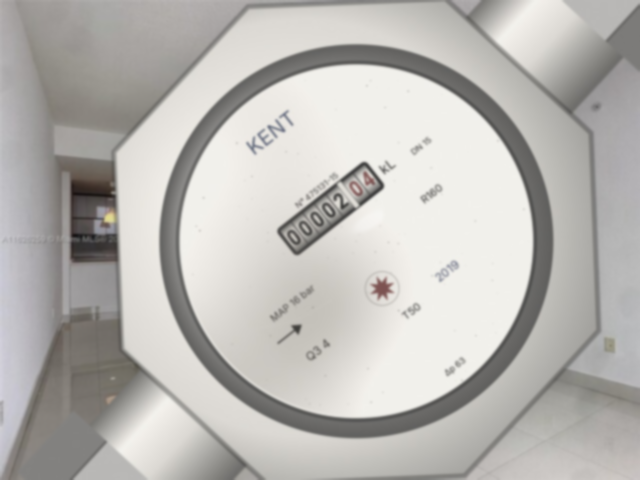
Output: 2.04
